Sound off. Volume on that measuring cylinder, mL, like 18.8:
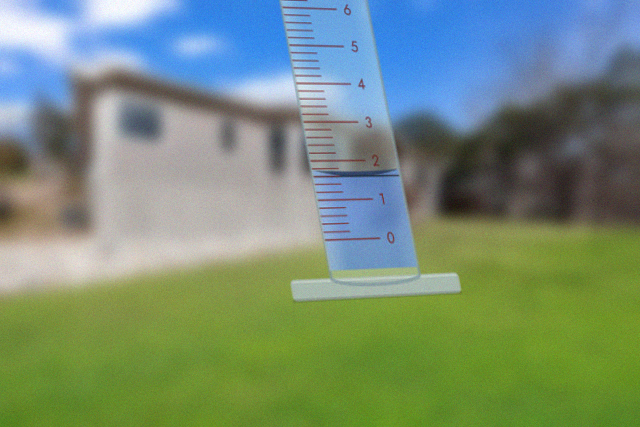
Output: 1.6
